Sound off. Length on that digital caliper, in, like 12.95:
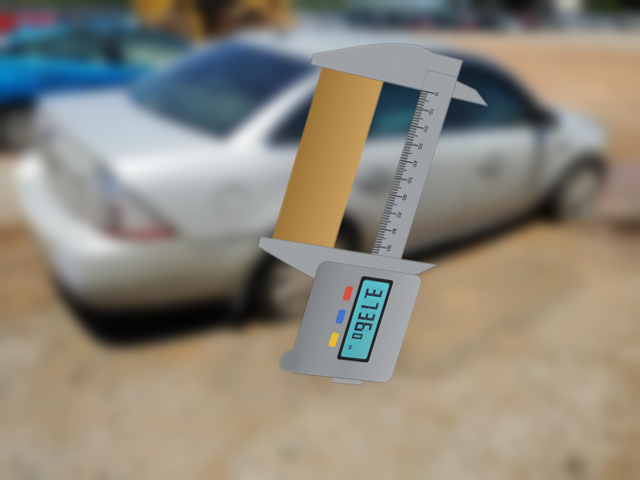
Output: 3.7360
